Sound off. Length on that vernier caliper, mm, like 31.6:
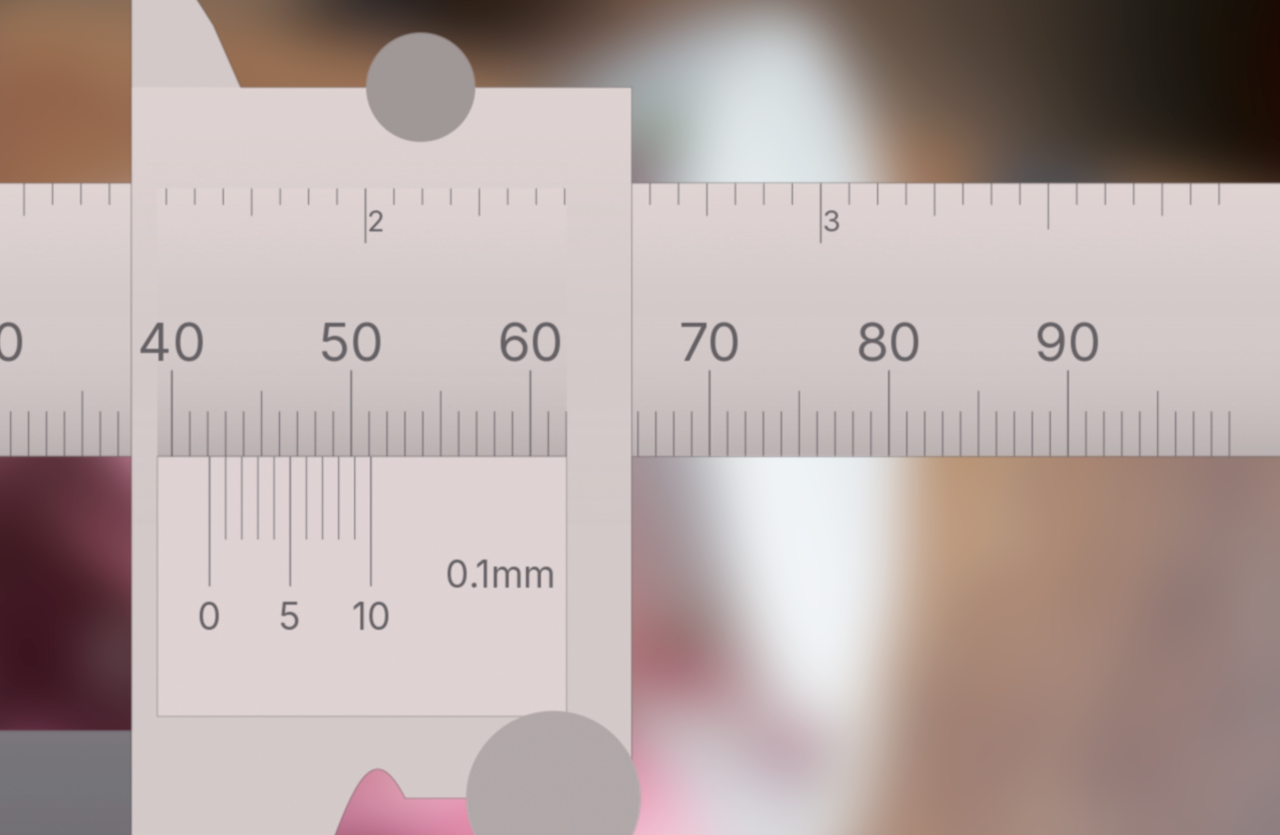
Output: 42.1
